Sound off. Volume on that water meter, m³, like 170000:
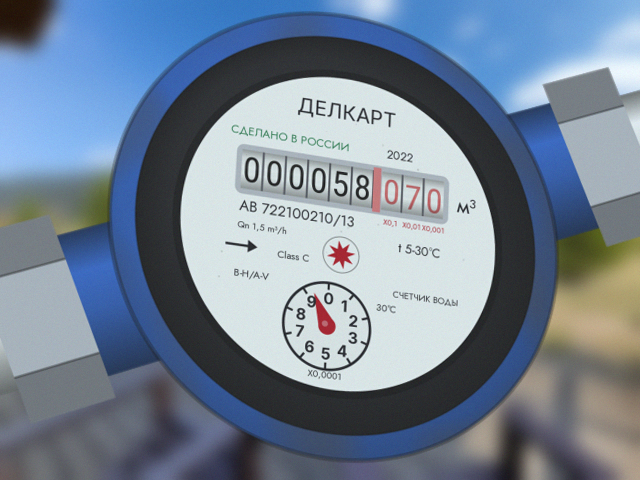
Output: 58.0699
